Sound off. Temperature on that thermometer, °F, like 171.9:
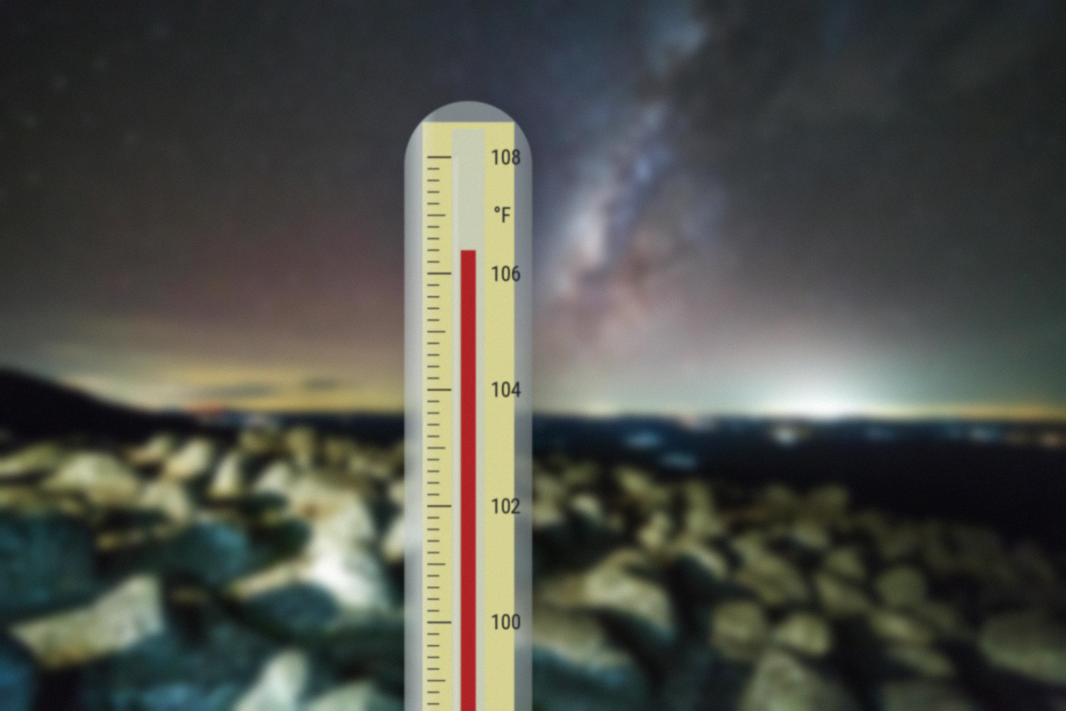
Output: 106.4
